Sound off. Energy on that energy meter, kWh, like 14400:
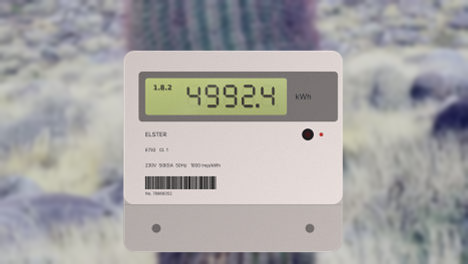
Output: 4992.4
